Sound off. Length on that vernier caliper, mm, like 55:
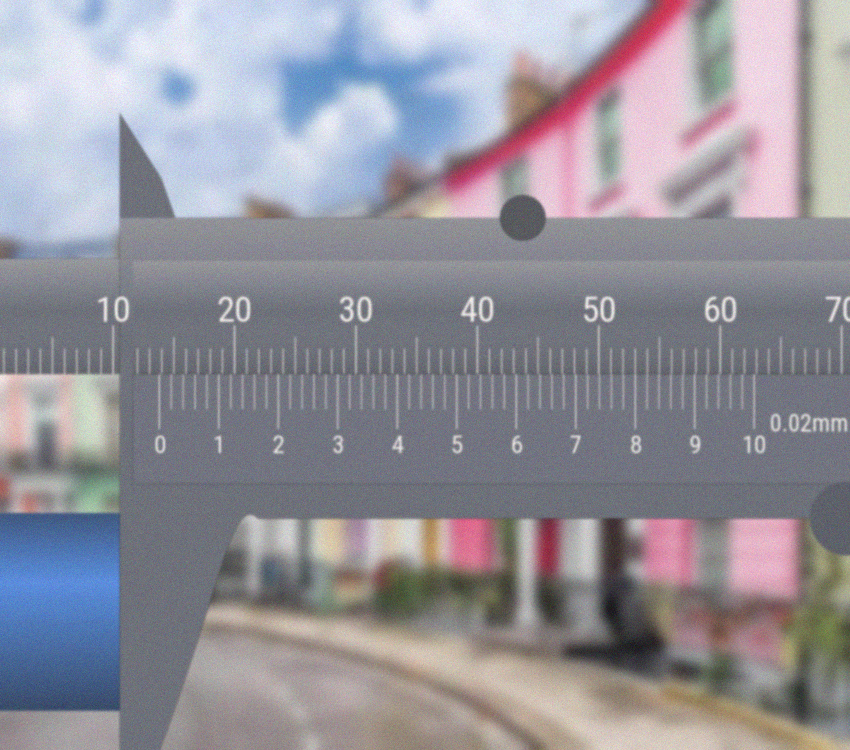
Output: 13.8
